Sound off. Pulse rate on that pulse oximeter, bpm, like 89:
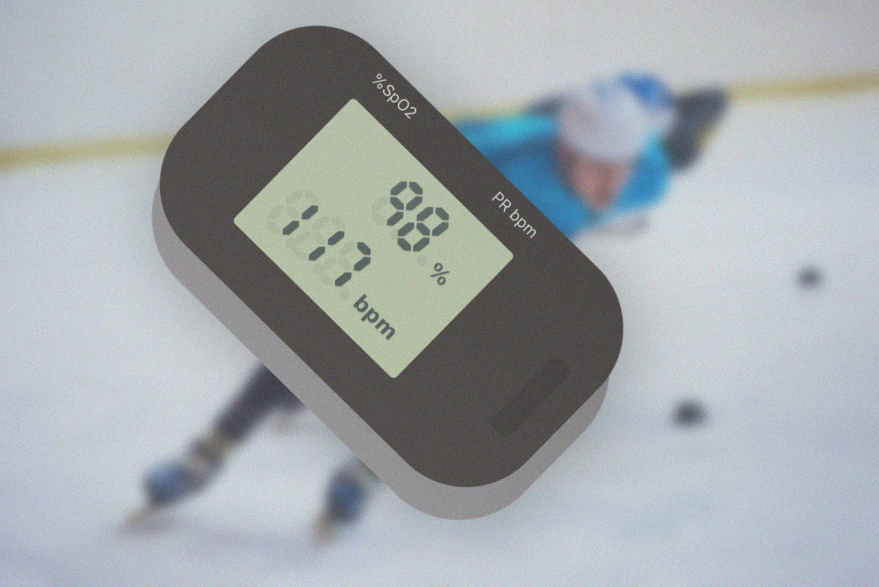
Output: 117
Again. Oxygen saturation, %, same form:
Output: 98
